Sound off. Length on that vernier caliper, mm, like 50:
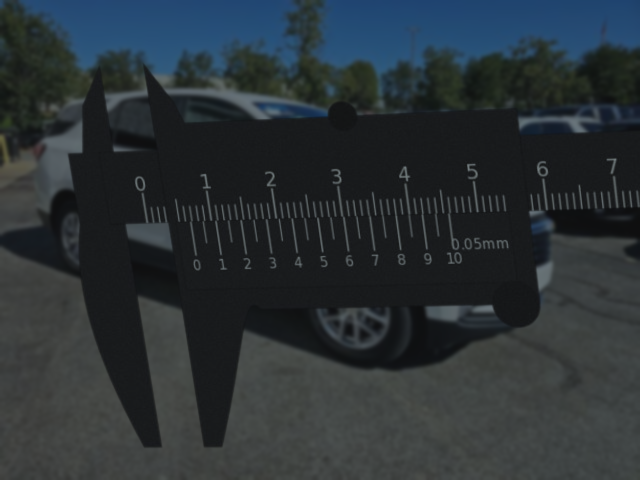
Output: 6.8
